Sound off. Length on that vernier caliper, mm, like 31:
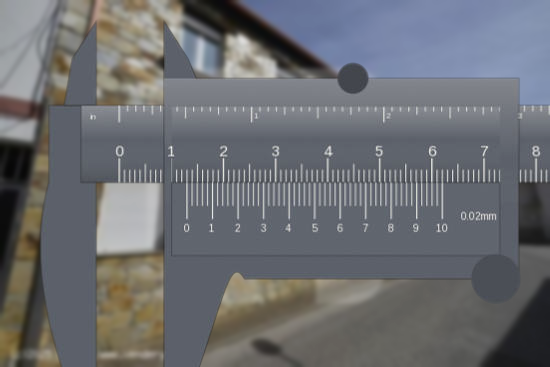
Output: 13.0
